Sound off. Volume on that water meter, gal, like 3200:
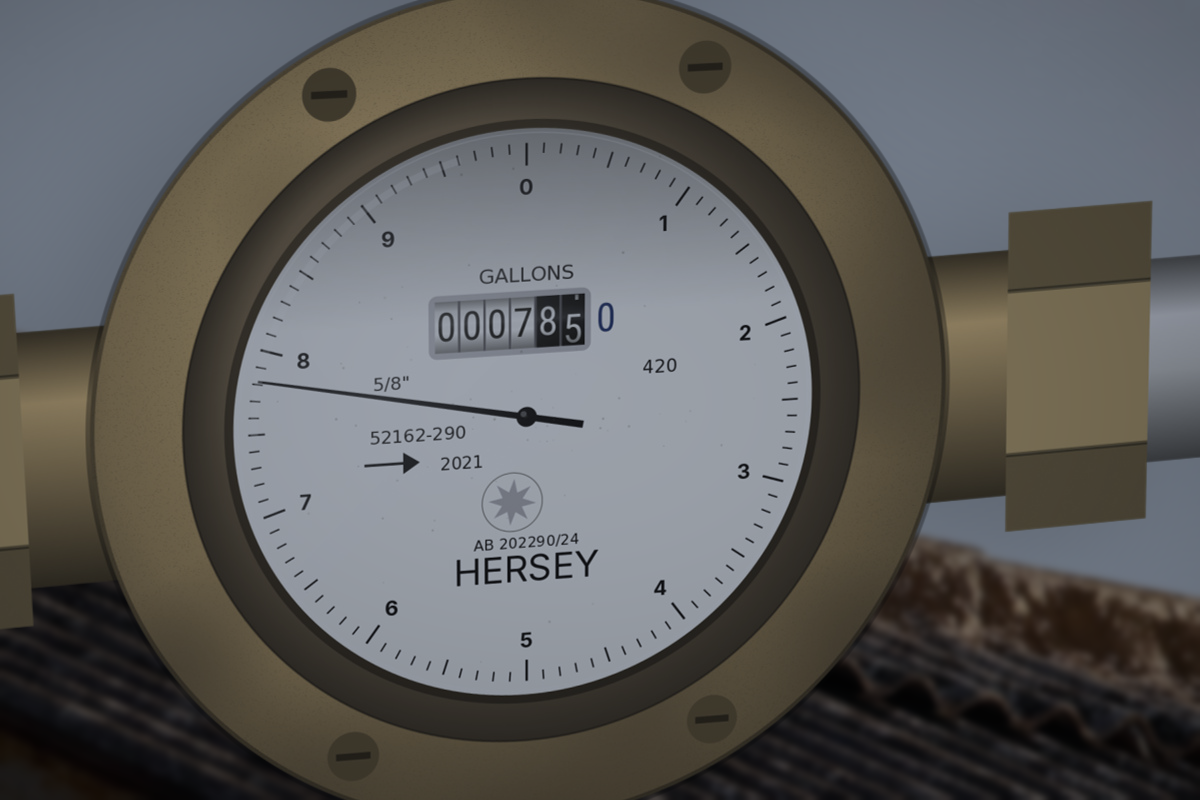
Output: 7847.8
